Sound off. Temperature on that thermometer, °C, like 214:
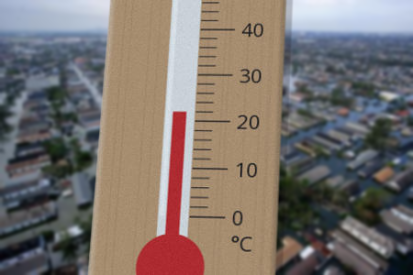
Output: 22
